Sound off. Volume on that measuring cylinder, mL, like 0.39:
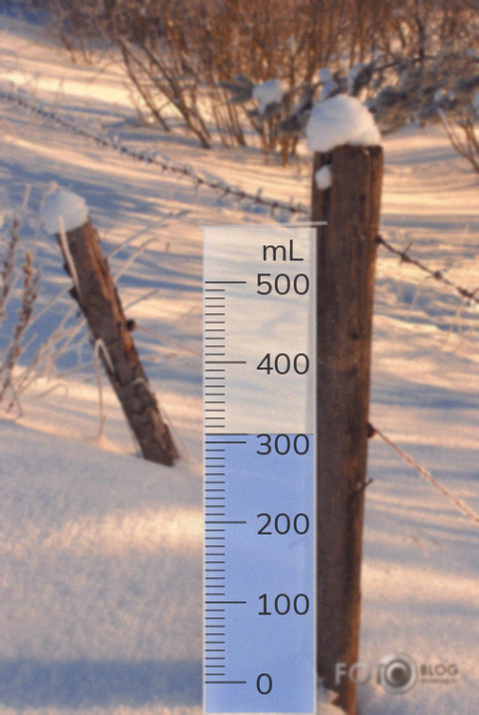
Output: 310
